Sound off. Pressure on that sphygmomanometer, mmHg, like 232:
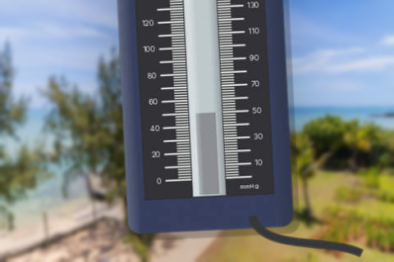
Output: 50
